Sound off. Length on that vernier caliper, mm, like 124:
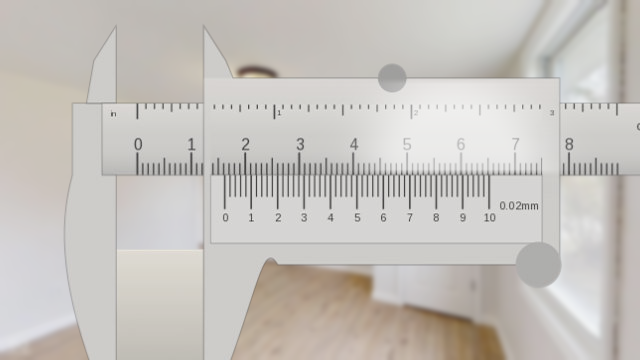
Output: 16.2
